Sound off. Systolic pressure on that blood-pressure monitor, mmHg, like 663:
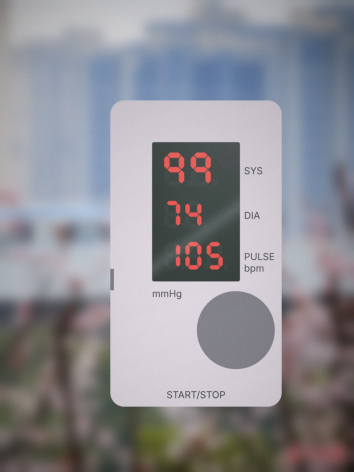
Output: 99
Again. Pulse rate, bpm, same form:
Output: 105
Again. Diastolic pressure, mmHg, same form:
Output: 74
